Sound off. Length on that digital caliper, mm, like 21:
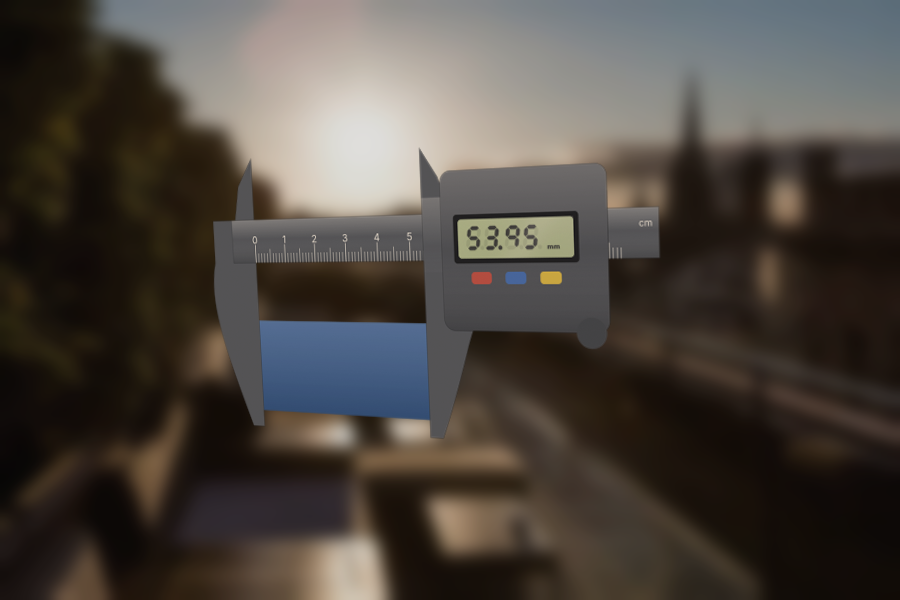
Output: 53.95
